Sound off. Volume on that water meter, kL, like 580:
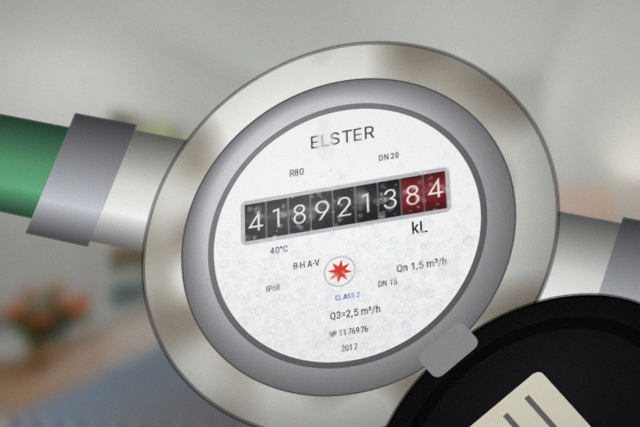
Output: 4189213.84
